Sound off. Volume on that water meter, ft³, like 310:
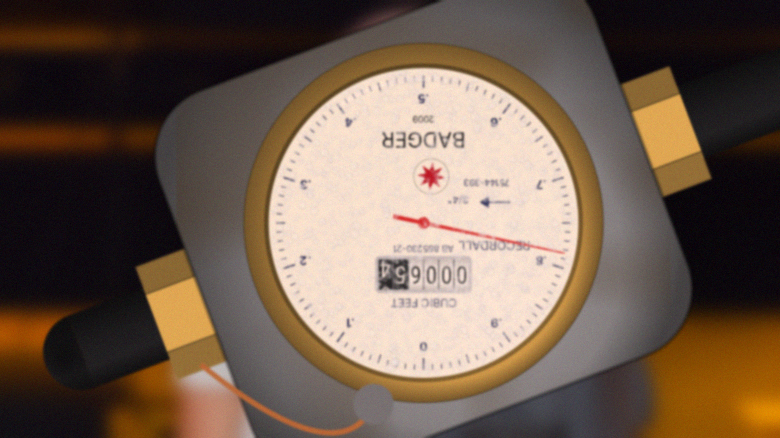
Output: 653.78
